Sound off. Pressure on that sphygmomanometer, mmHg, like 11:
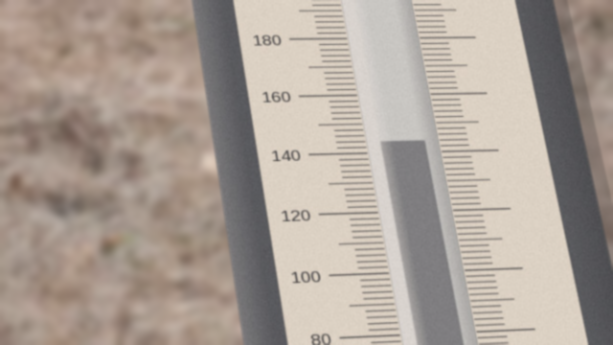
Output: 144
